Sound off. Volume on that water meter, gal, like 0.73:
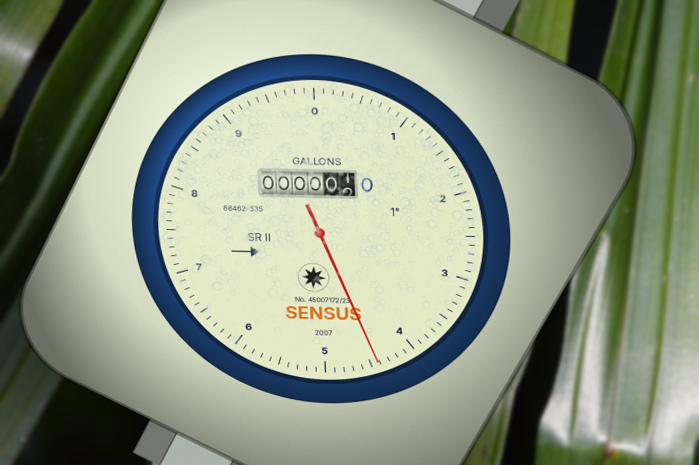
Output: 14.4
